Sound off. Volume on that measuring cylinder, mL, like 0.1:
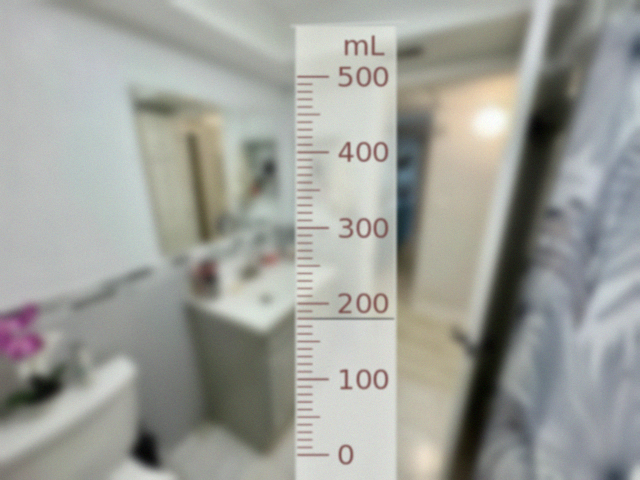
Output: 180
